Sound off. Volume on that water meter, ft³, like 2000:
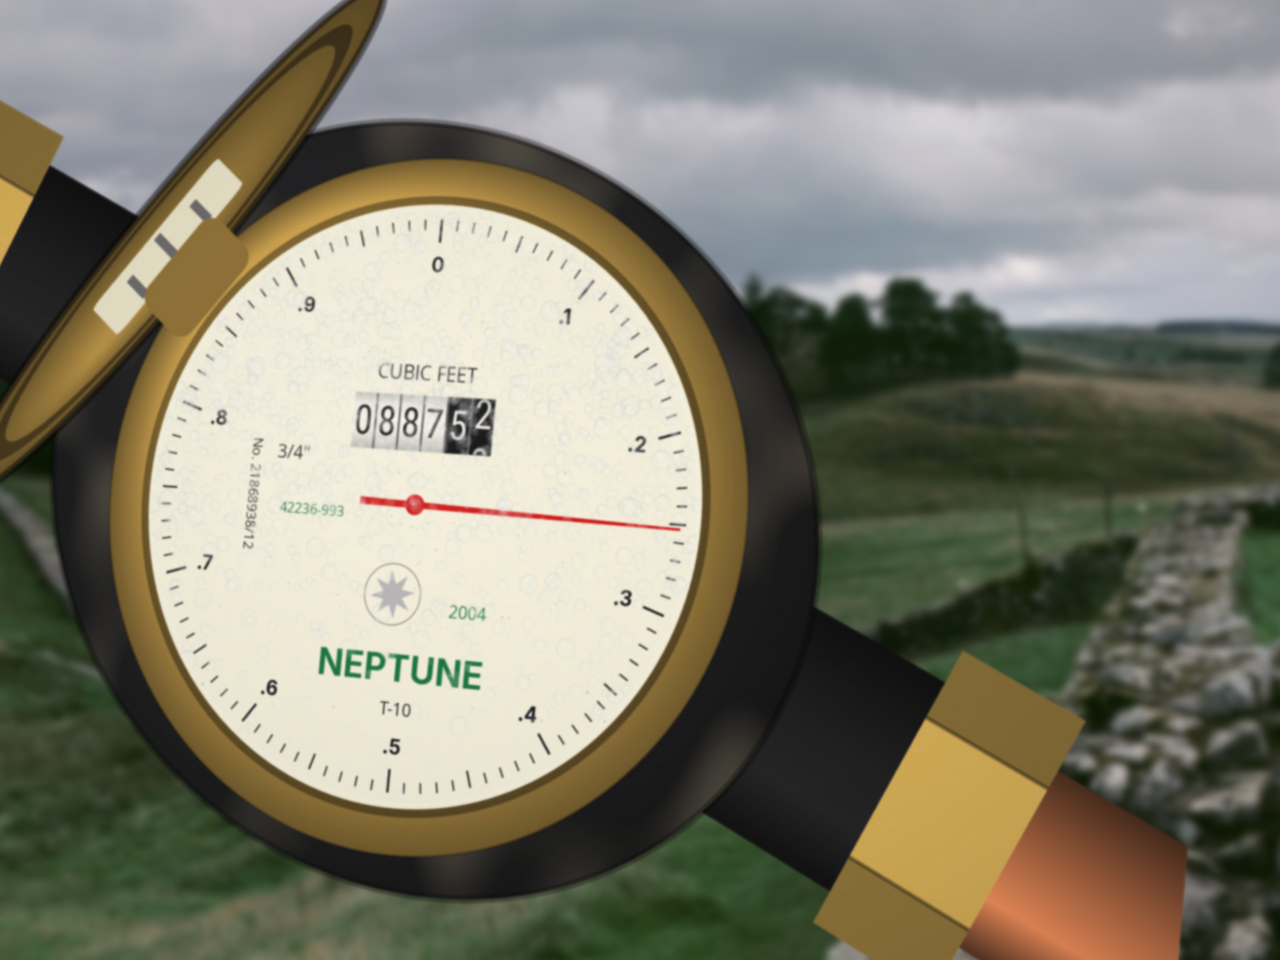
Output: 88752.25
